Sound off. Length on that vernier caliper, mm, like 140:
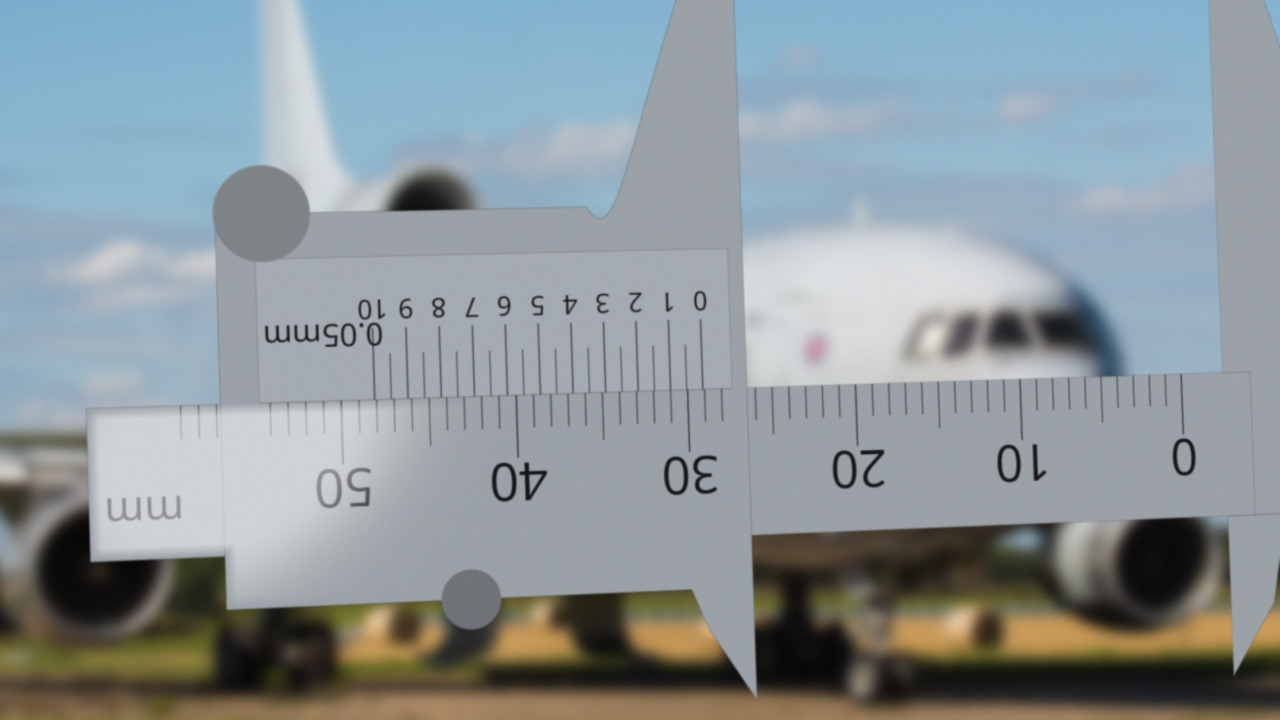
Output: 29.1
